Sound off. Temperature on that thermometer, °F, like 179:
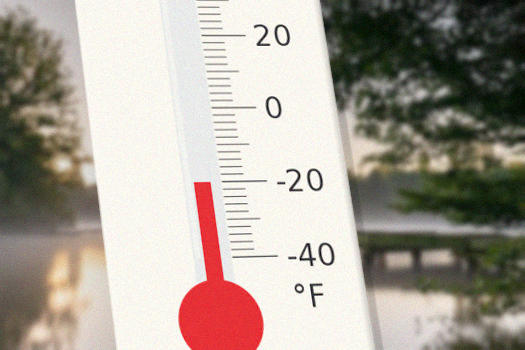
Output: -20
